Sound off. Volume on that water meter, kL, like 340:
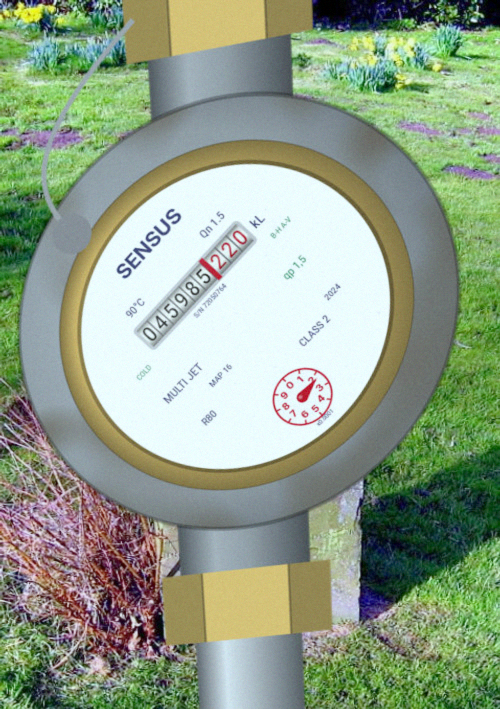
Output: 45985.2202
